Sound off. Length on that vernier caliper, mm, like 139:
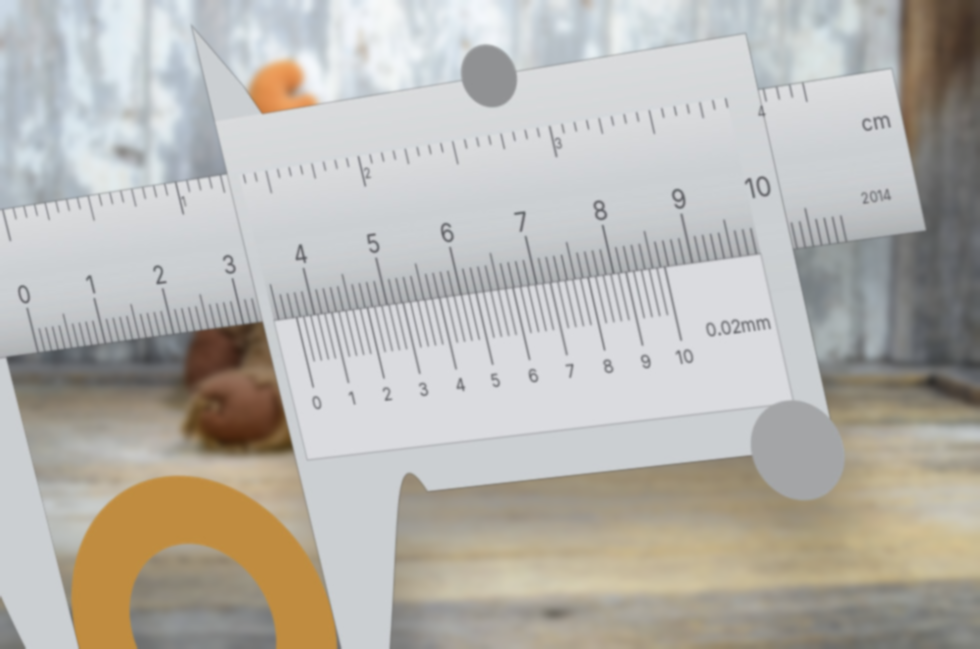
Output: 37.5
